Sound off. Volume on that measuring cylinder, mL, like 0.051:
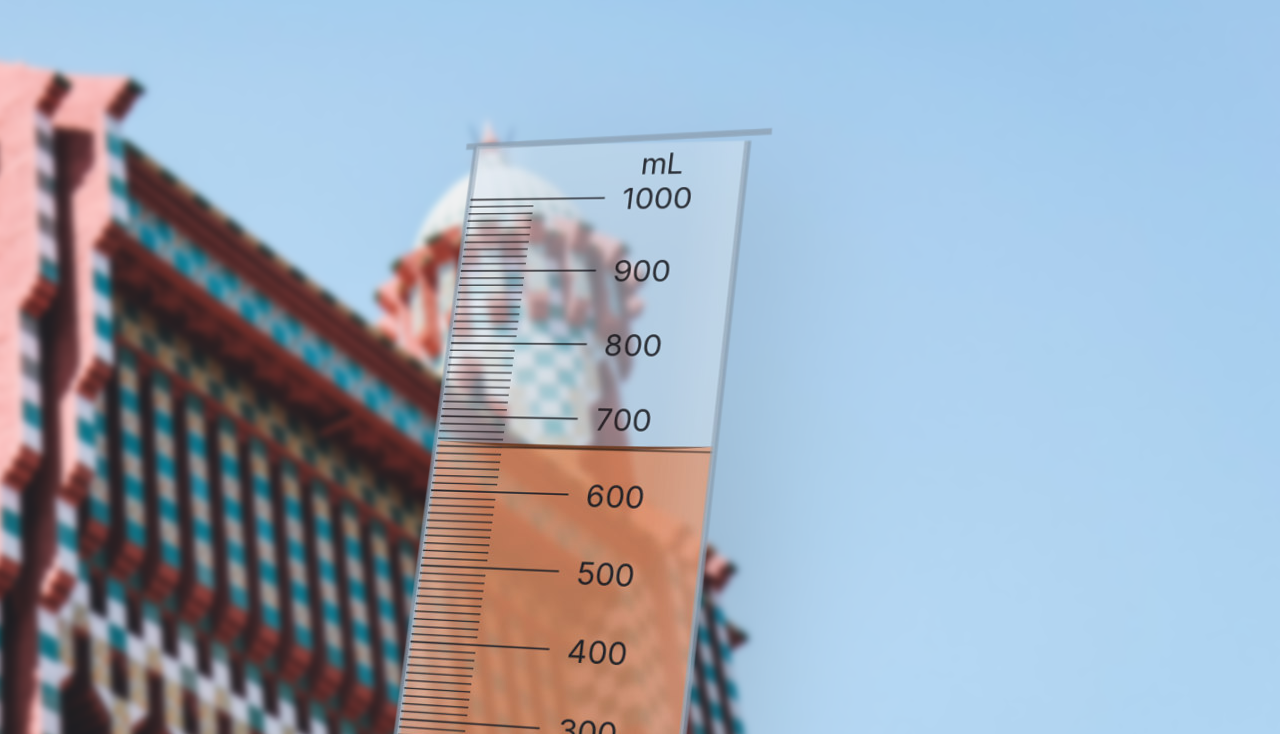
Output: 660
